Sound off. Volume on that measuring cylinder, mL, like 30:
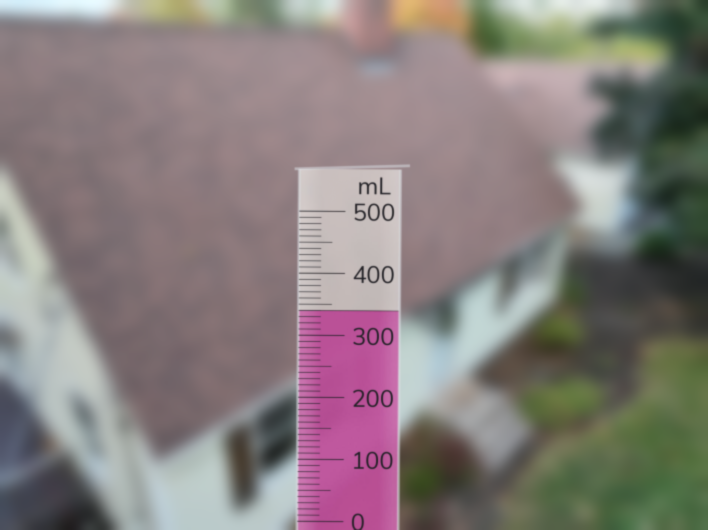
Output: 340
